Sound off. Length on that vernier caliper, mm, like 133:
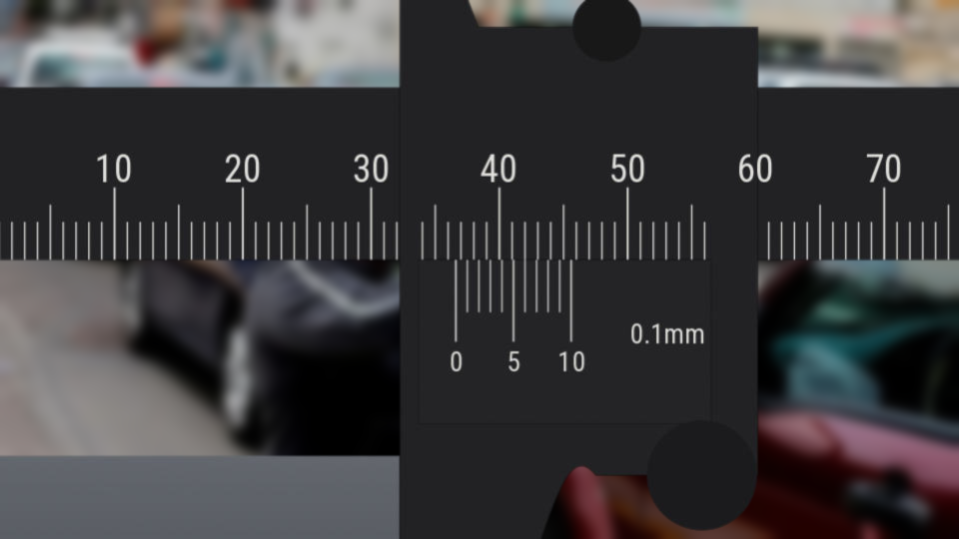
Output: 36.6
